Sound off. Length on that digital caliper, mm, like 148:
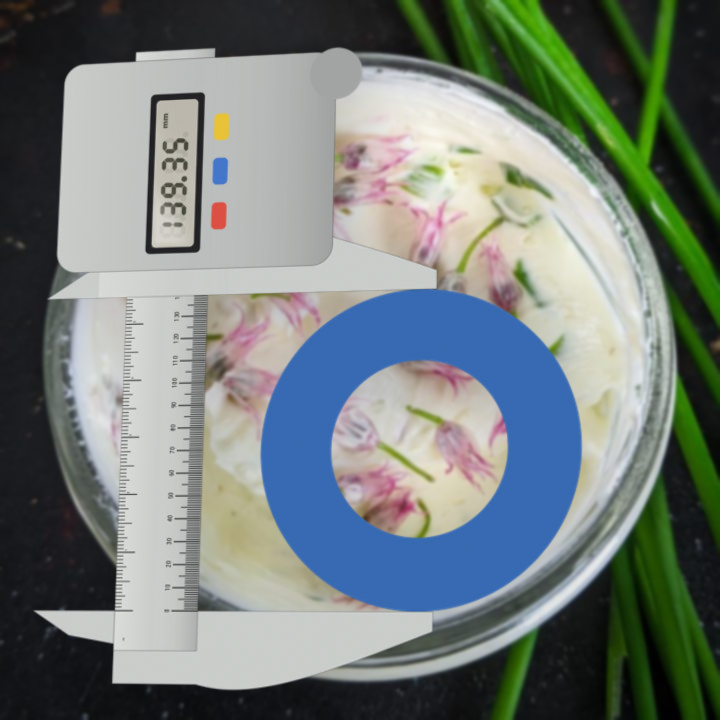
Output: 139.35
